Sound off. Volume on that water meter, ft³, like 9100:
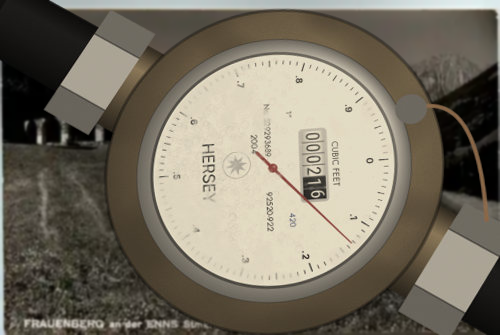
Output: 216.13
